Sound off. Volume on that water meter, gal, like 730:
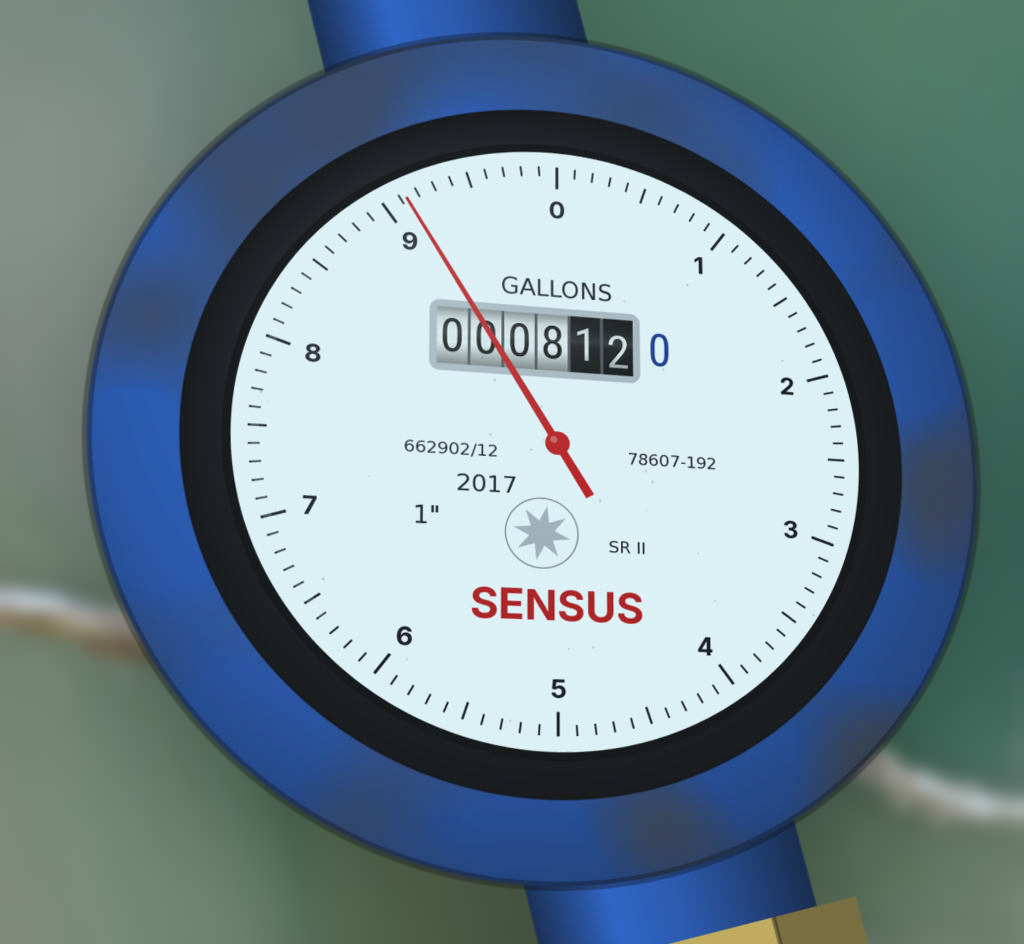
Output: 8119.1
